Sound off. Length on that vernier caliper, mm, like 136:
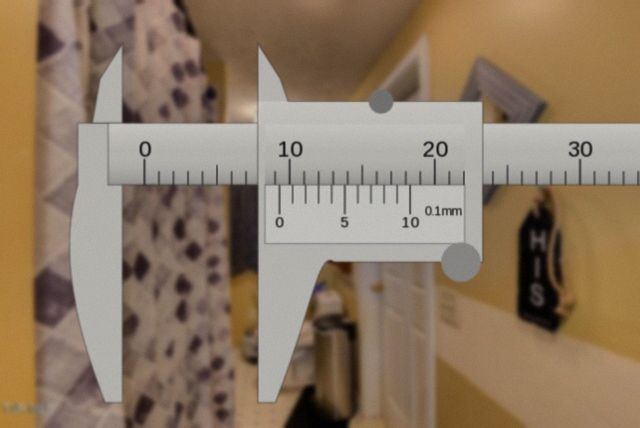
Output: 9.3
